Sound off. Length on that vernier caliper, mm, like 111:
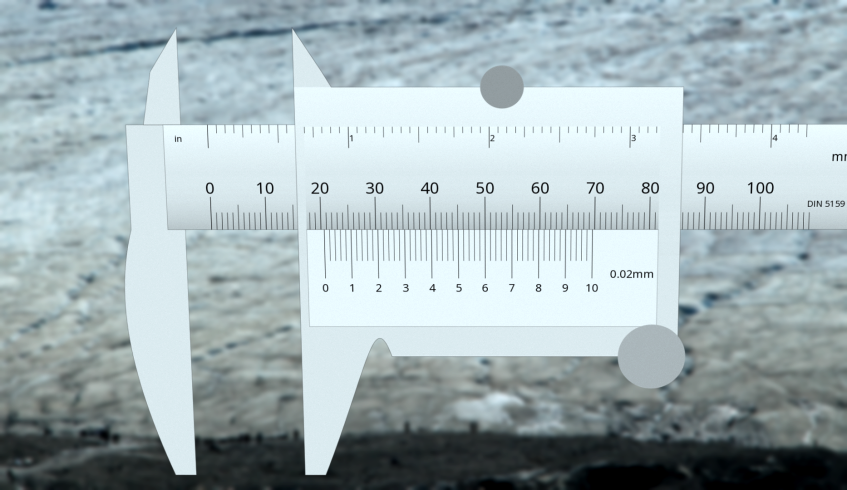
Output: 20.6
